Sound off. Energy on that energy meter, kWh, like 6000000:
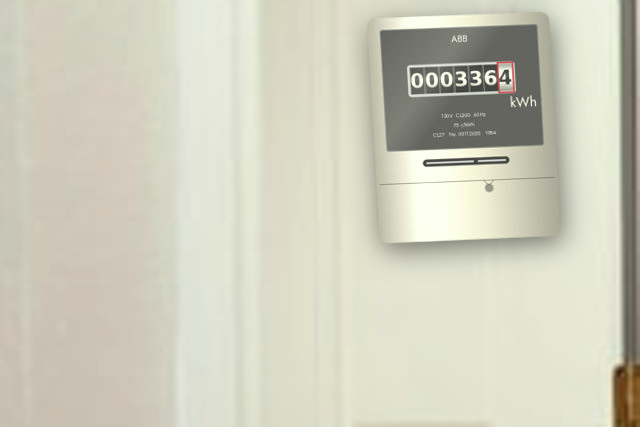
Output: 336.4
